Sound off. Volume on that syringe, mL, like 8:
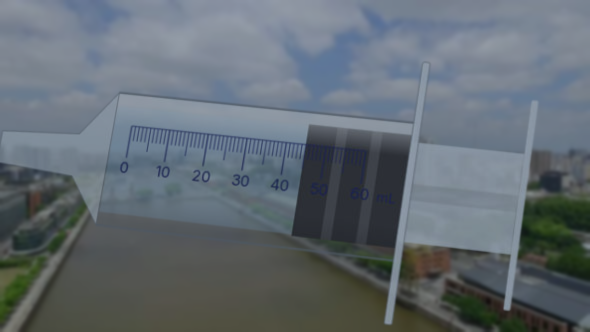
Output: 45
